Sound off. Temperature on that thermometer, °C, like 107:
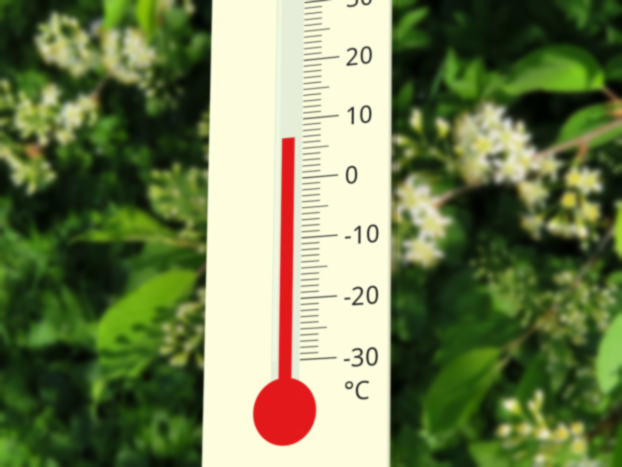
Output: 7
